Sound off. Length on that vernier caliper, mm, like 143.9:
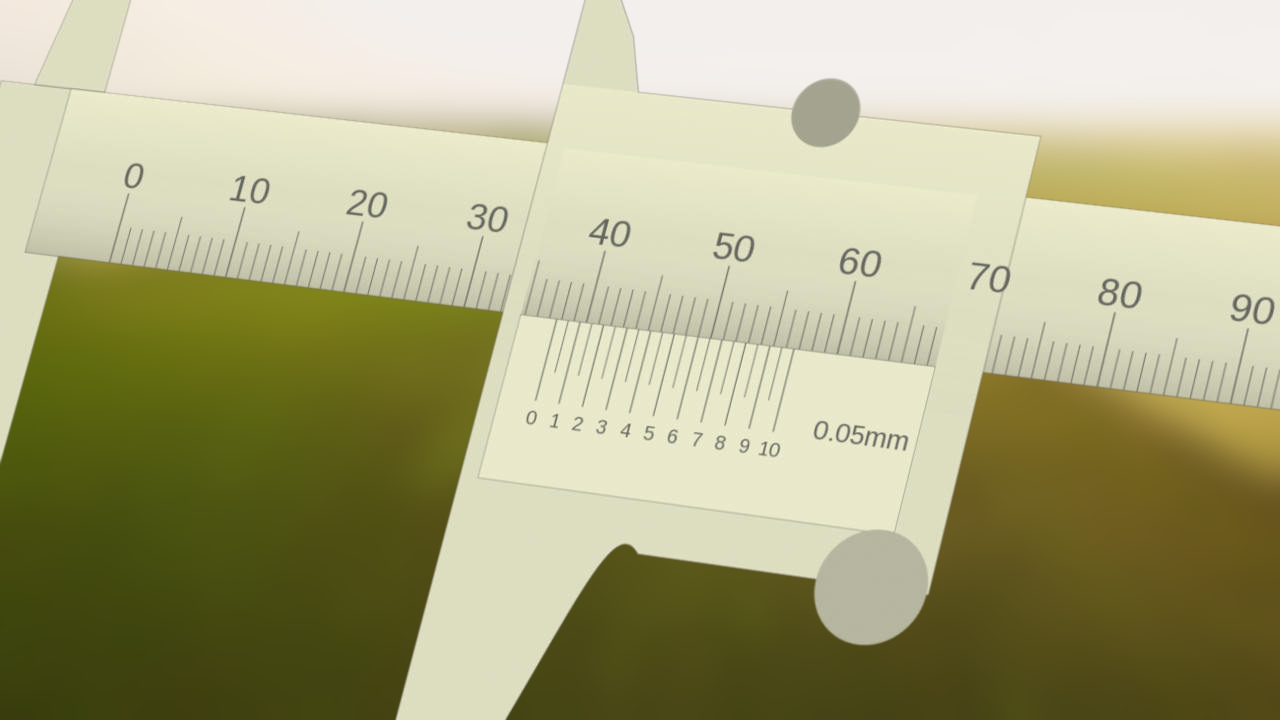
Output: 37.6
